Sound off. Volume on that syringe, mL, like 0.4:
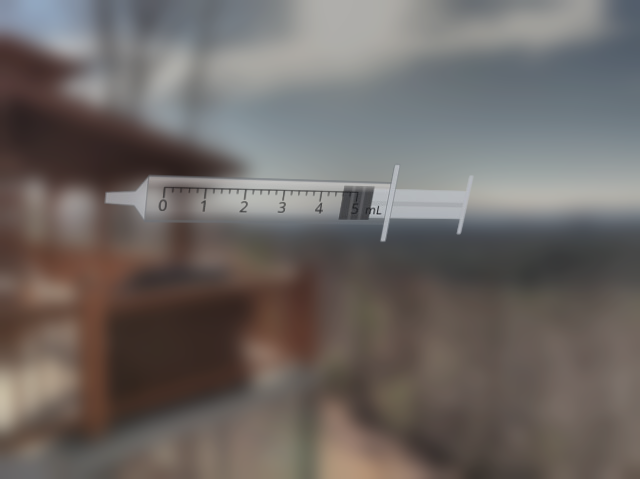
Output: 4.6
